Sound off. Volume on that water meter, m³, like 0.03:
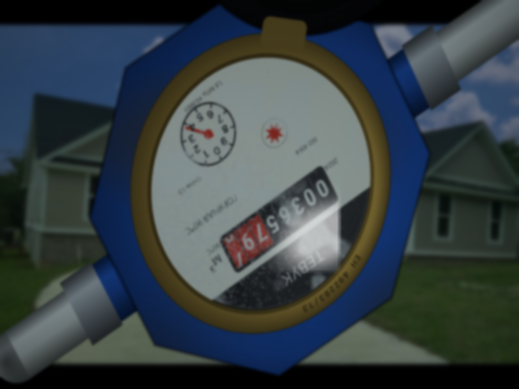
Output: 365.7973
